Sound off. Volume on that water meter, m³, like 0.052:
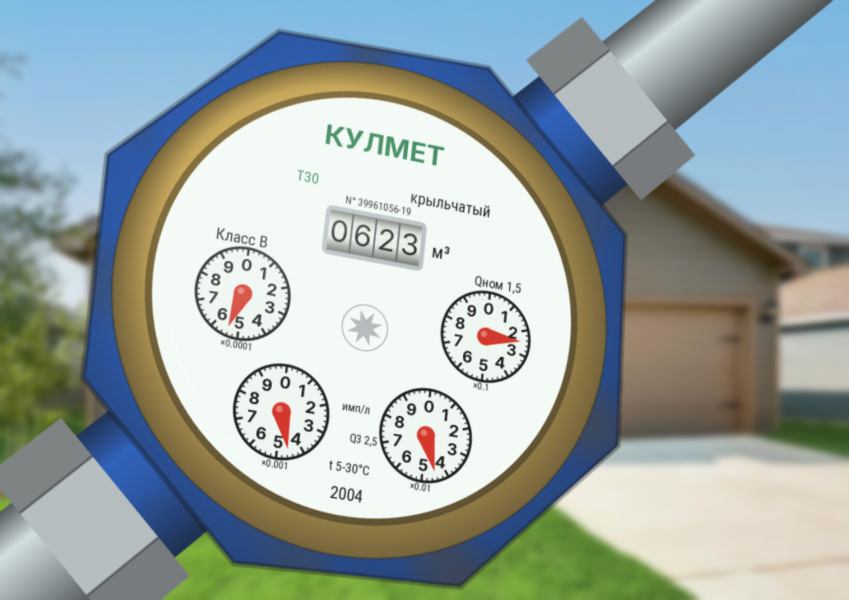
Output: 623.2445
